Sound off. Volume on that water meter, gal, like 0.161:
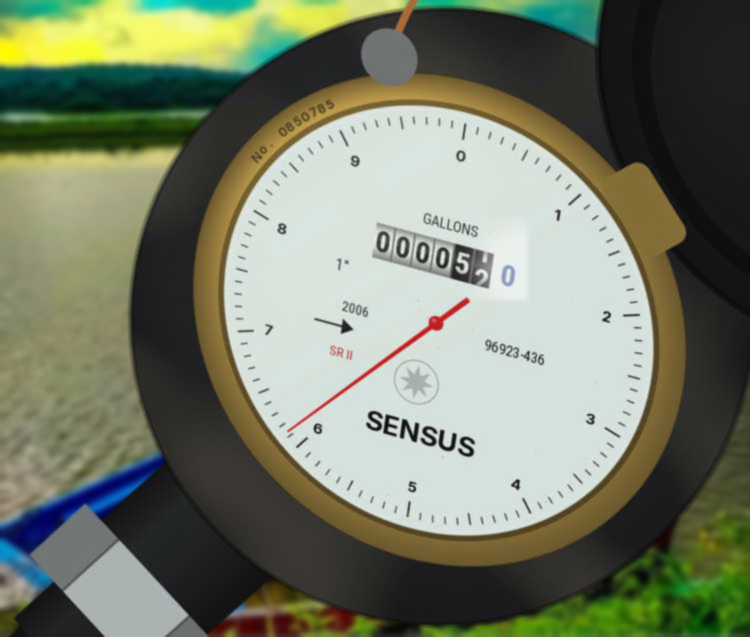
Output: 516.1
